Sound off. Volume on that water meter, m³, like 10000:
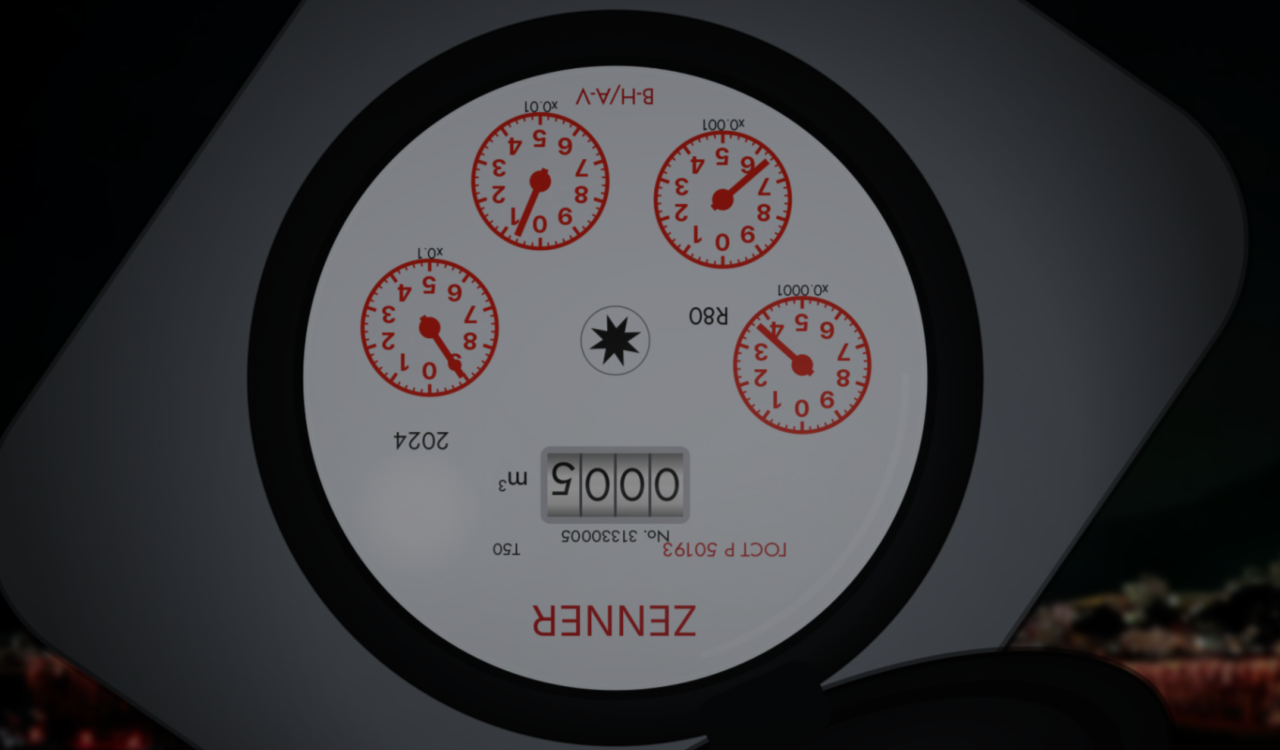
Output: 4.9063
